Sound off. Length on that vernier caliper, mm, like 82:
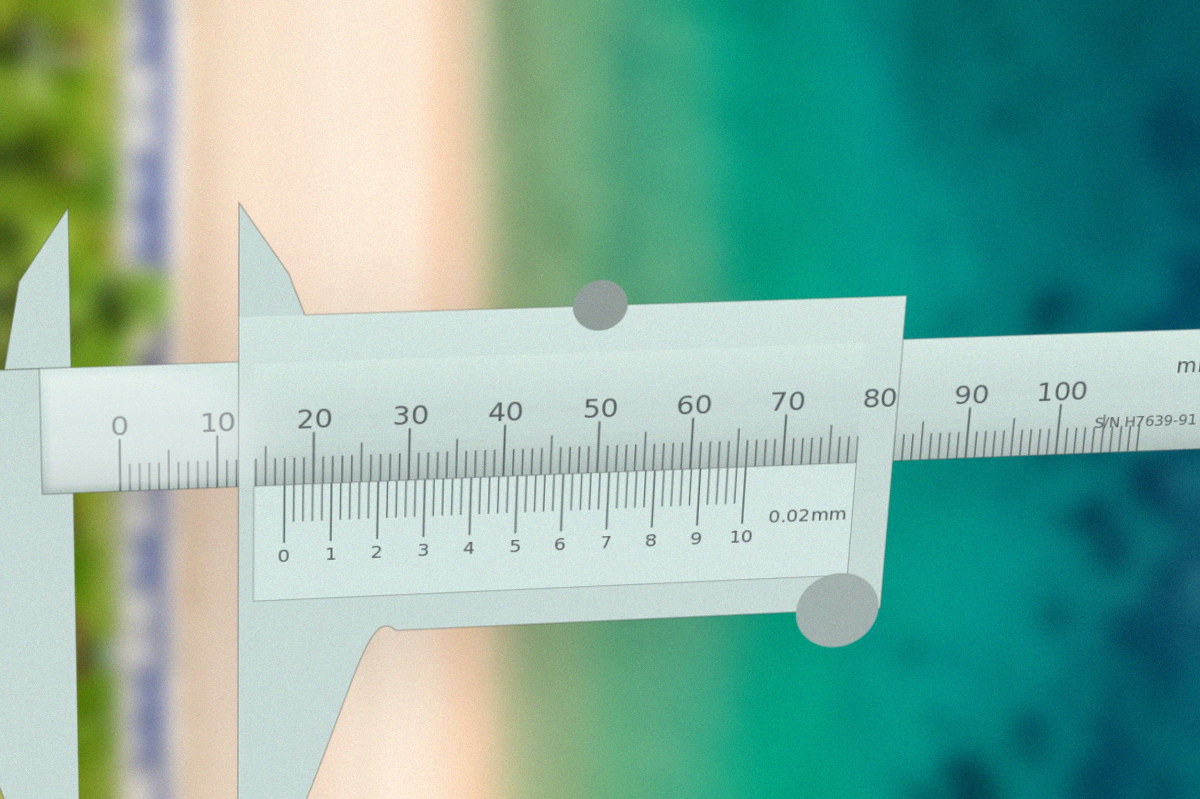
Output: 17.0
